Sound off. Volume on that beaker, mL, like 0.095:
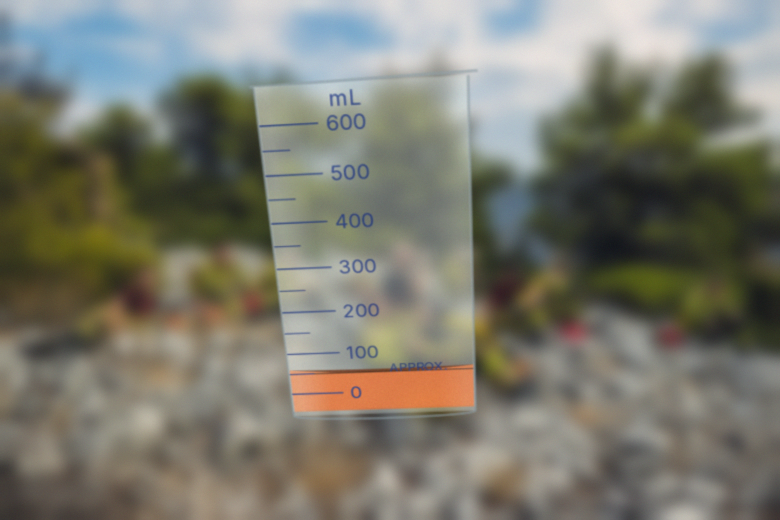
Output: 50
